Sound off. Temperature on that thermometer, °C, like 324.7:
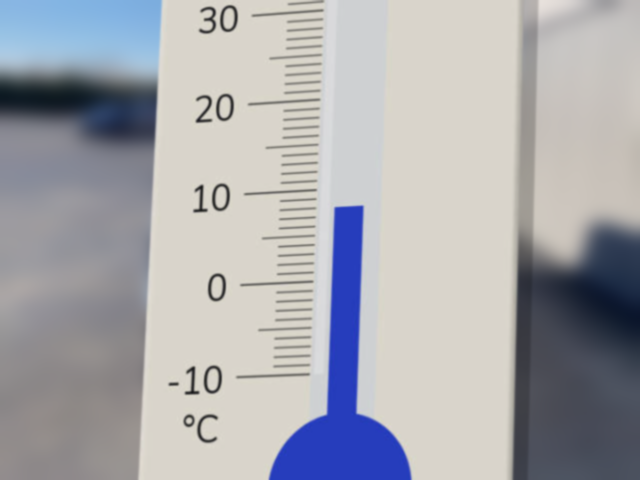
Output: 8
